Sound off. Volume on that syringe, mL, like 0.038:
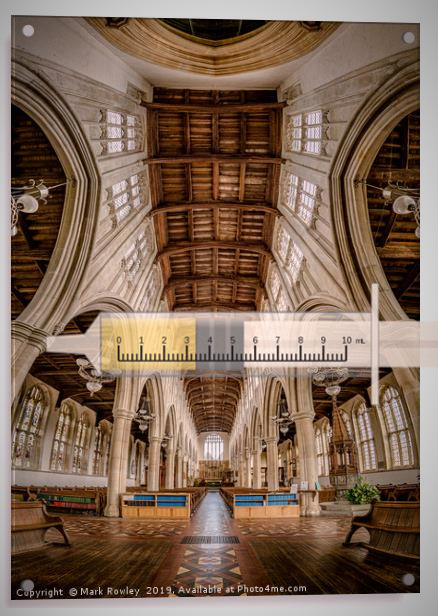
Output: 3.4
